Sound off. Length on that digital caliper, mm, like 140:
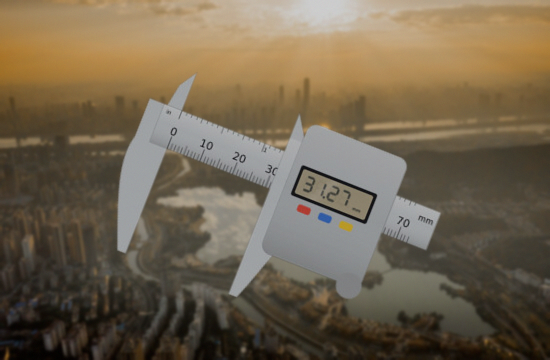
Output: 31.27
